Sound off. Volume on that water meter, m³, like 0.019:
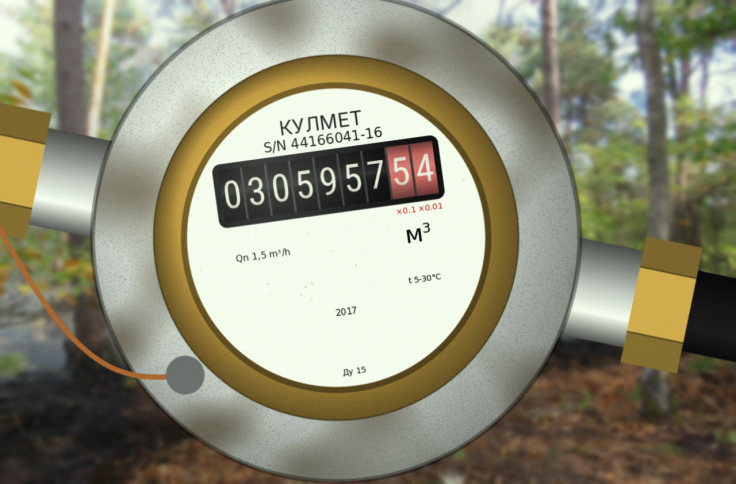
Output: 305957.54
